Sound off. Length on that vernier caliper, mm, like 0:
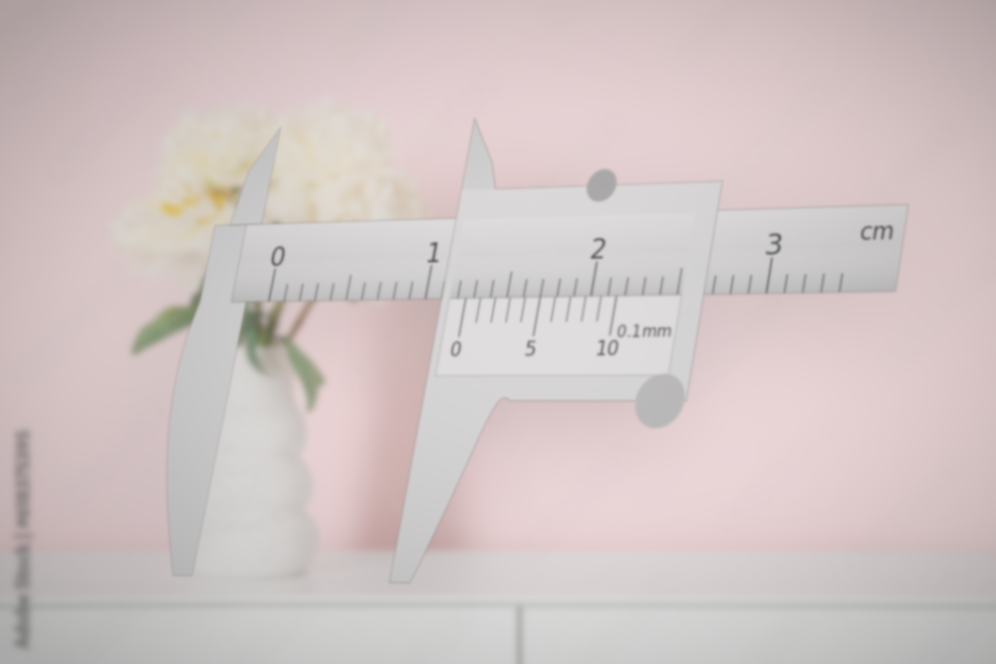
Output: 12.5
